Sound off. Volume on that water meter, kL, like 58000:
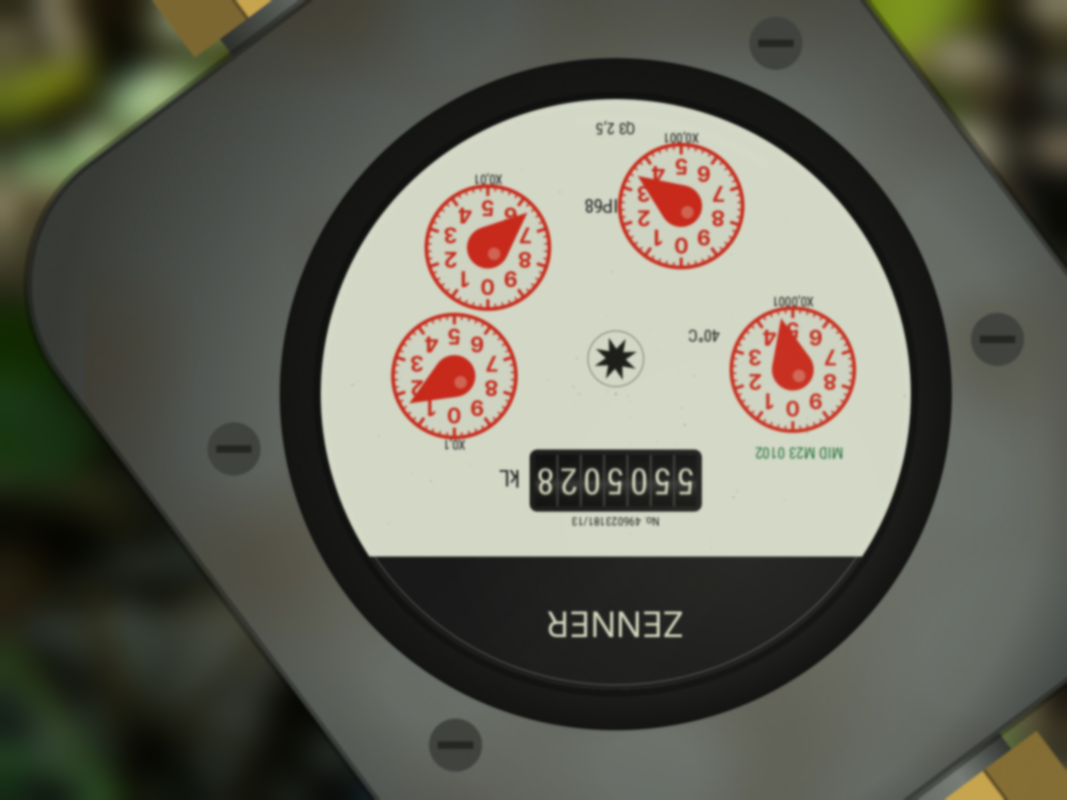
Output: 5505028.1634
